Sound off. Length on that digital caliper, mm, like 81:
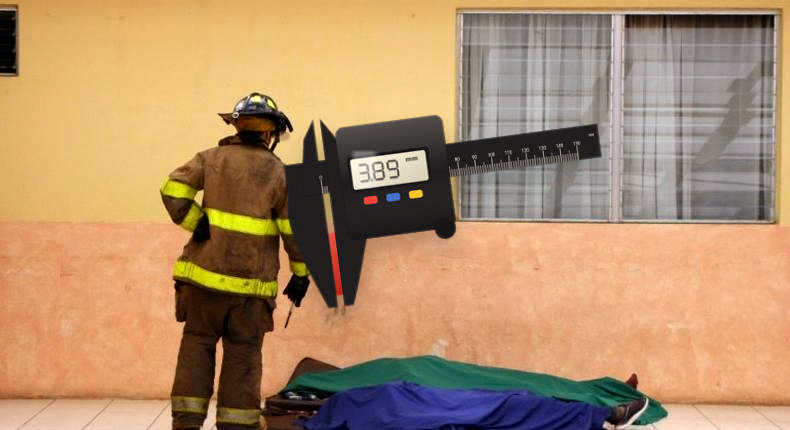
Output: 3.89
